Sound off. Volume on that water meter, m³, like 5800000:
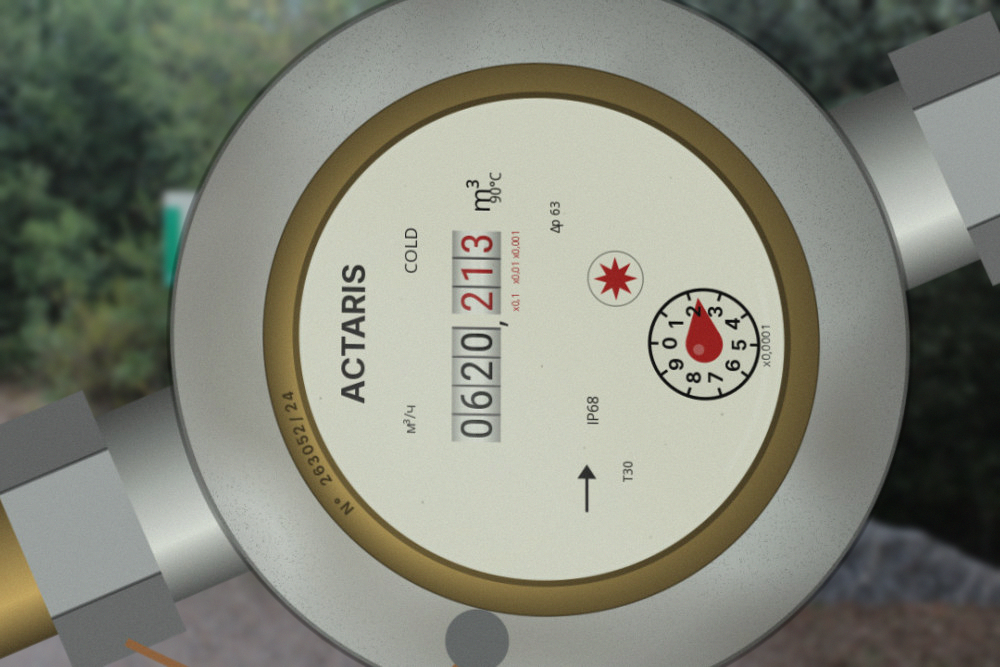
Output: 620.2132
